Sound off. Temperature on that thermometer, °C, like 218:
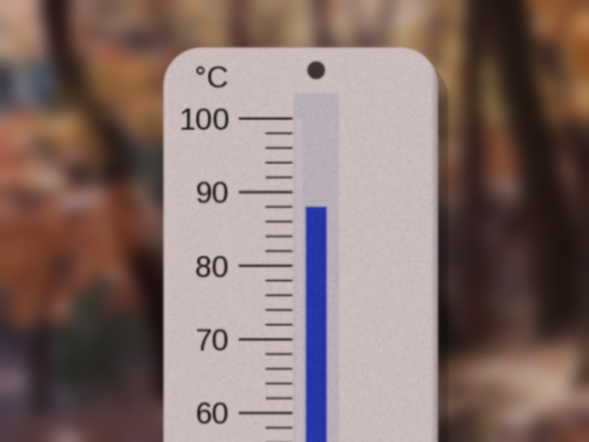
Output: 88
